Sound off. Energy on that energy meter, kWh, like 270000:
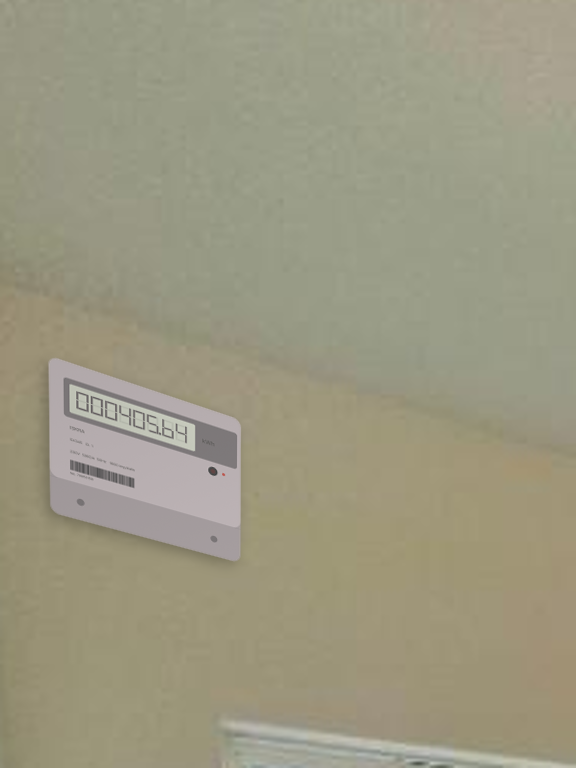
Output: 405.64
